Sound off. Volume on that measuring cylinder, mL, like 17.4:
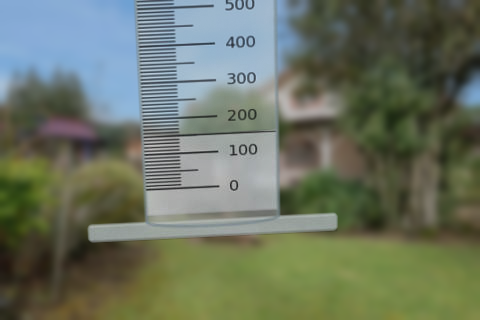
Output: 150
